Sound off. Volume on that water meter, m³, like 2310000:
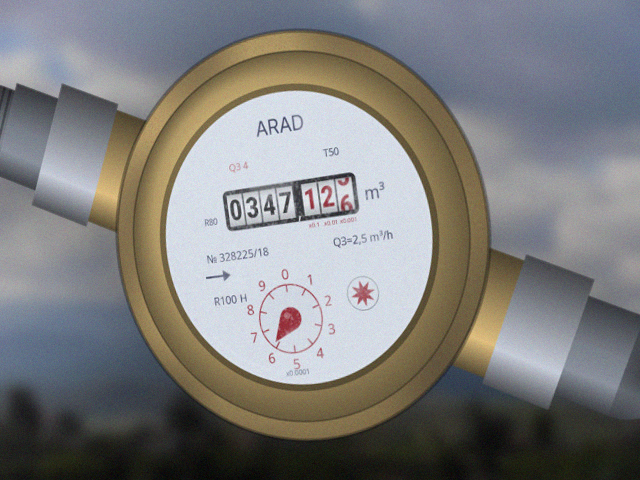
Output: 347.1256
